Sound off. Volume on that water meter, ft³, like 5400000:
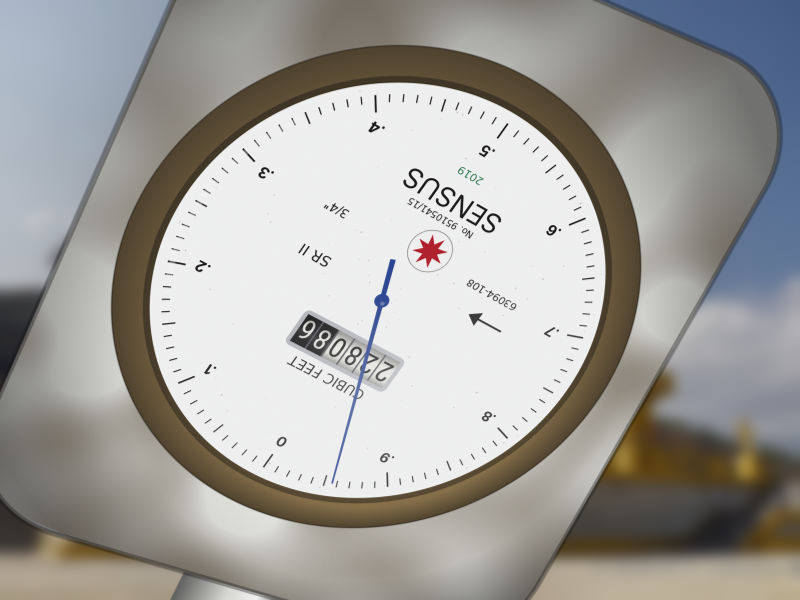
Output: 228085.94
